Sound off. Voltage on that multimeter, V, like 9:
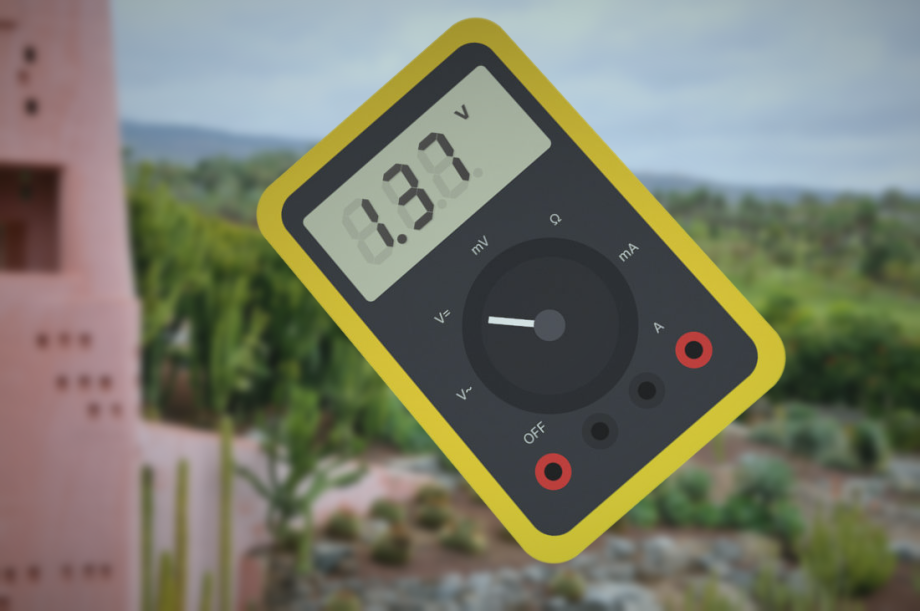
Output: 1.37
